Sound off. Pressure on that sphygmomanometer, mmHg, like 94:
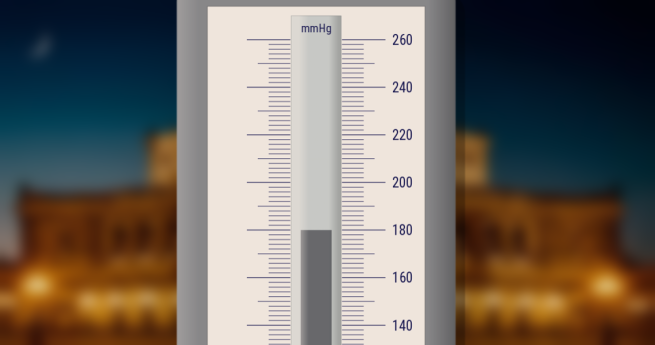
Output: 180
